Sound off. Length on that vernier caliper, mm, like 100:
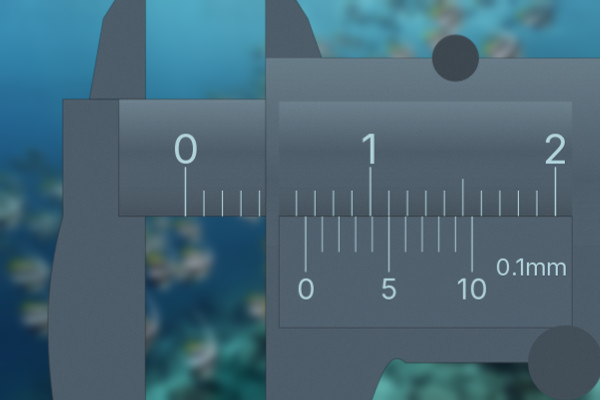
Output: 6.5
